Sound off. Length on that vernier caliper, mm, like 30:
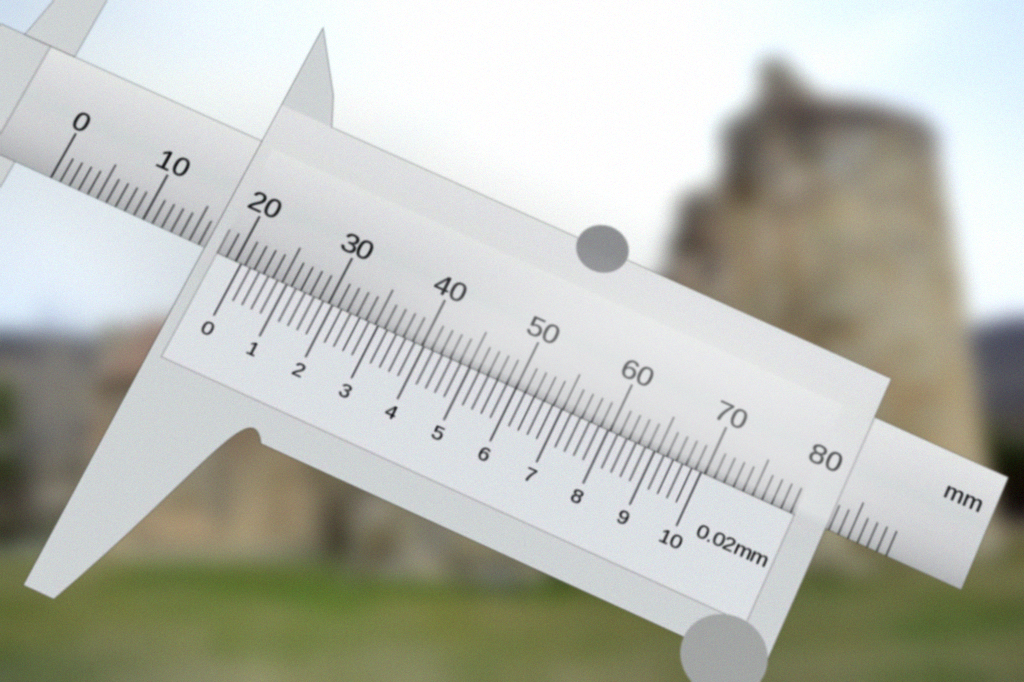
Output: 20.6
